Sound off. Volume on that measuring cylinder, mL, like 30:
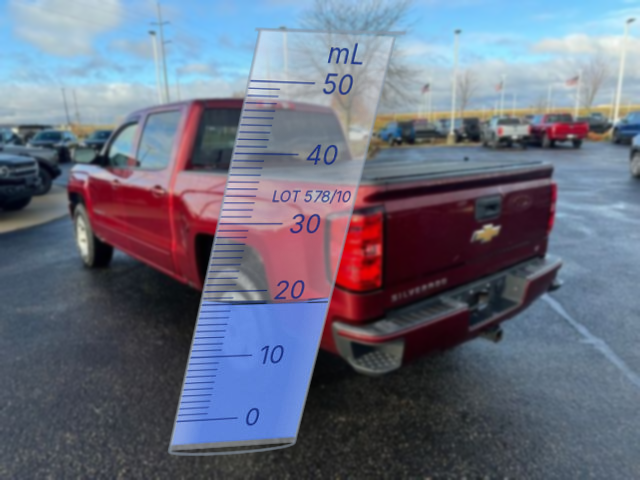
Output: 18
